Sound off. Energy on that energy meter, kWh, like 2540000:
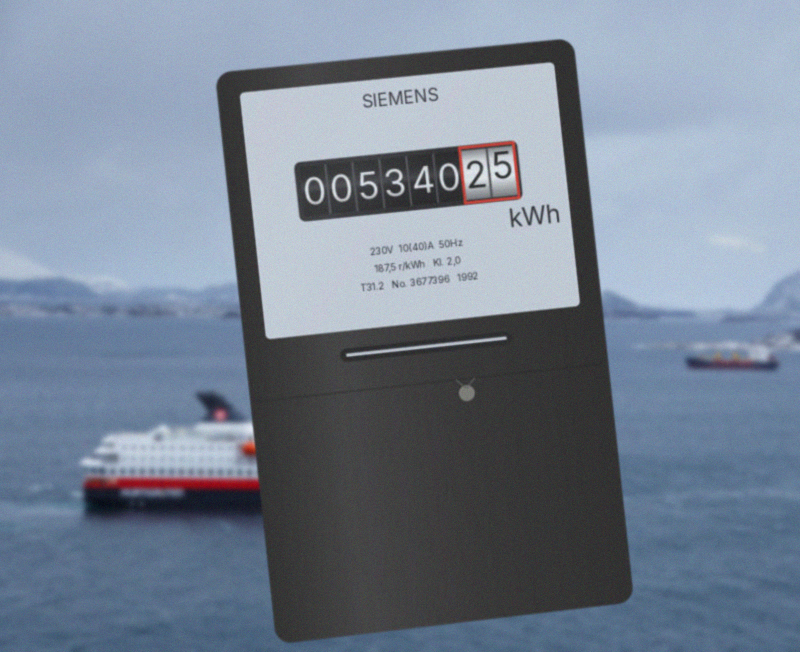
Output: 5340.25
